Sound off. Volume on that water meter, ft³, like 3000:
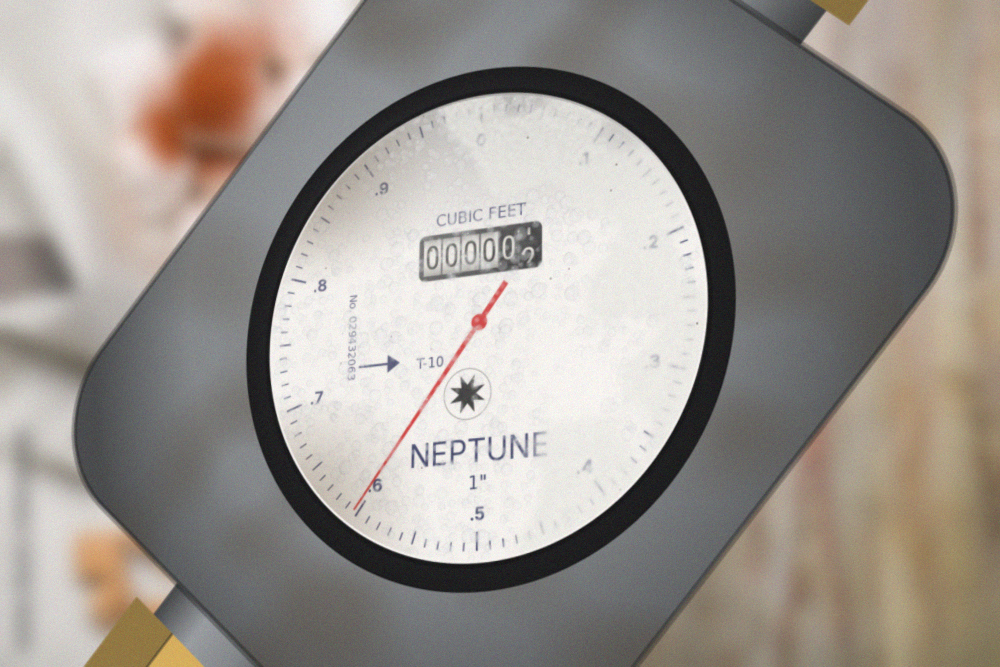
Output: 1.60
